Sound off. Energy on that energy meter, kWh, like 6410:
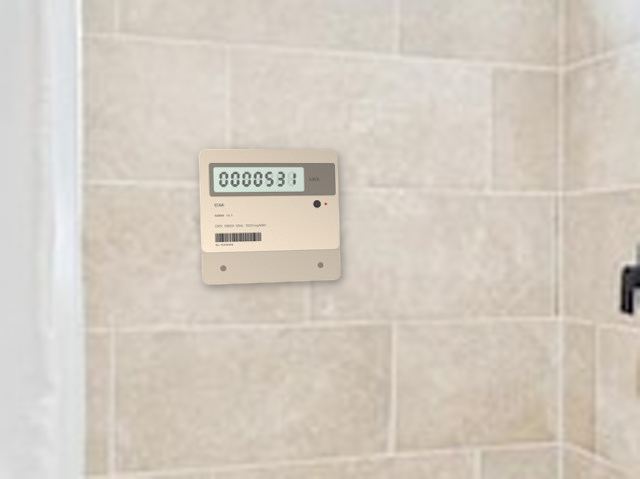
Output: 531
